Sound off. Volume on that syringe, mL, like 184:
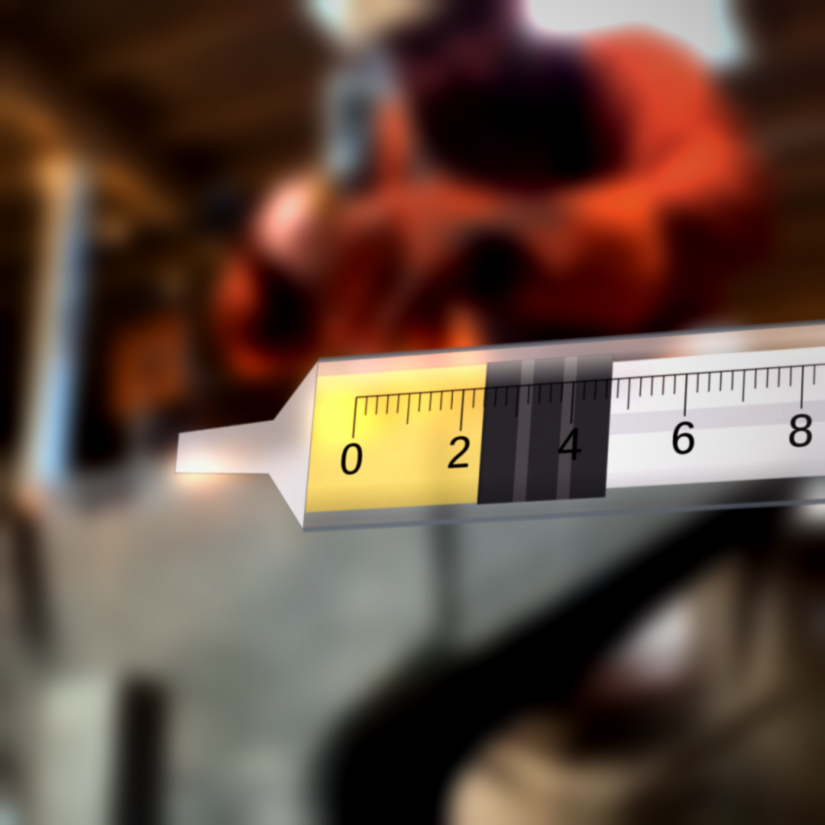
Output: 2.4
